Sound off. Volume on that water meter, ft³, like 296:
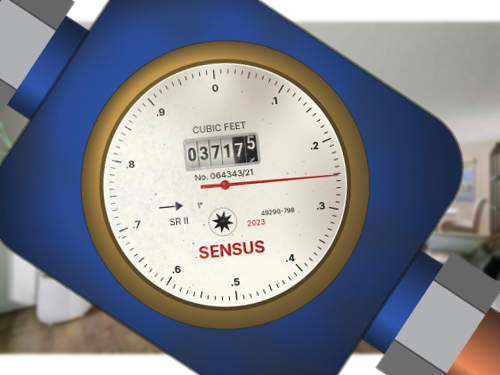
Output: 37175.25
